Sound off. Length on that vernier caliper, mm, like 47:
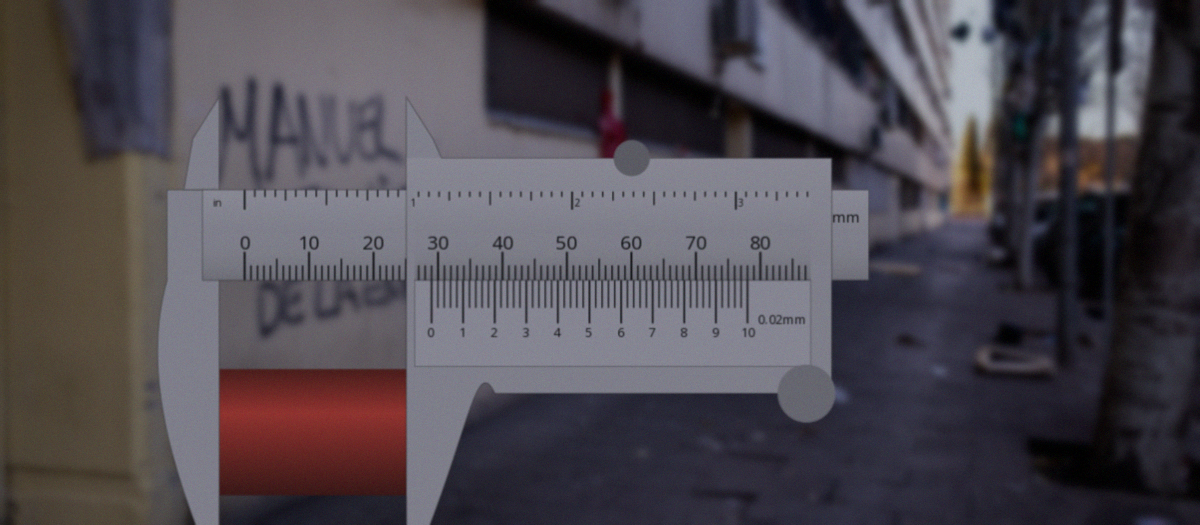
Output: 29.0
